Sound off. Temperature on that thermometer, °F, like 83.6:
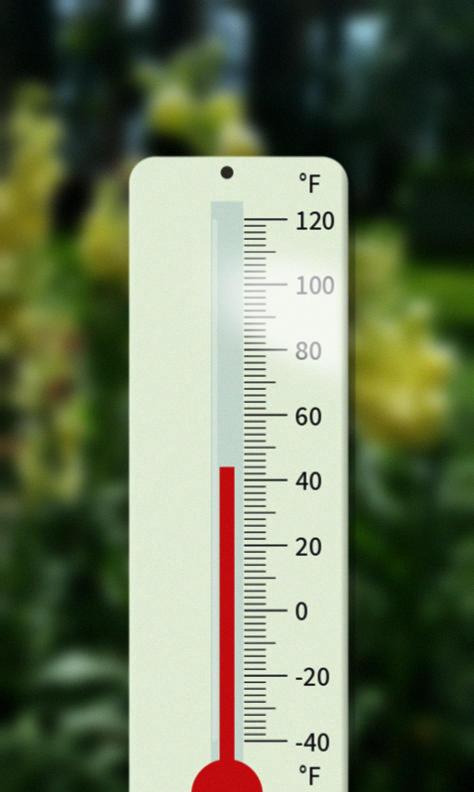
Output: 44
